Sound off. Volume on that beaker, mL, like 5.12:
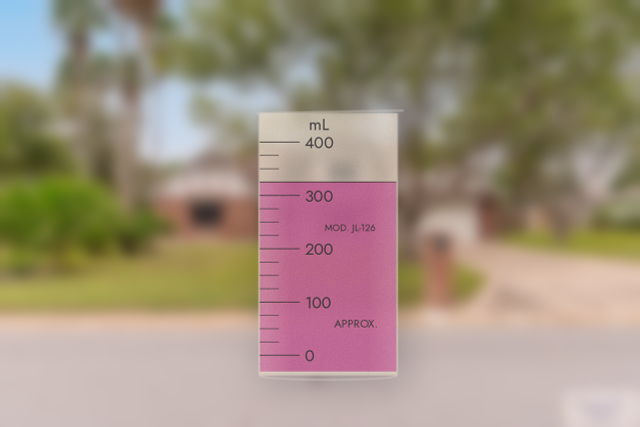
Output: 325
